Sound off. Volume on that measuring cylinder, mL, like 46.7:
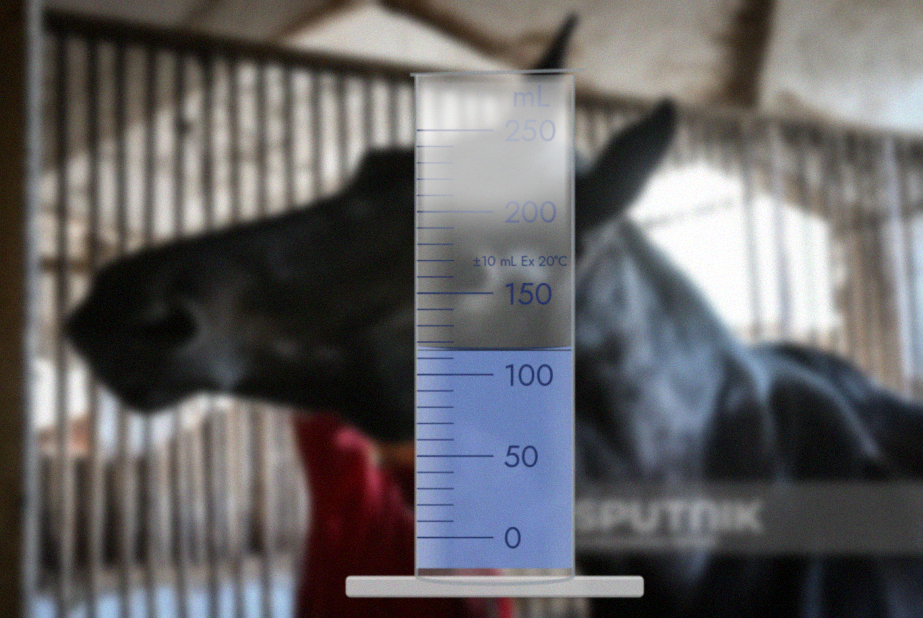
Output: 115
